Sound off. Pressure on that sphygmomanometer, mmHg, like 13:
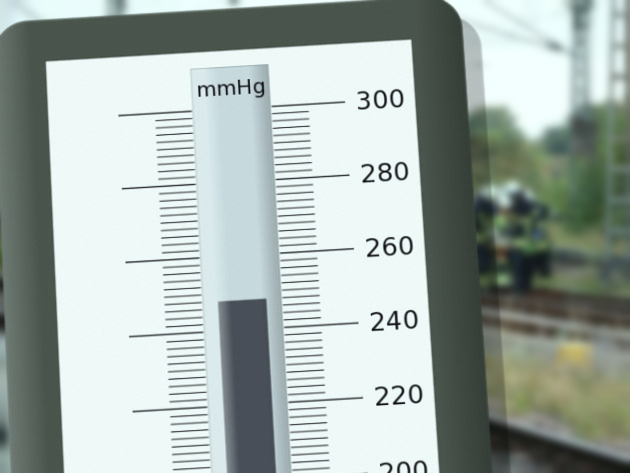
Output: 248
